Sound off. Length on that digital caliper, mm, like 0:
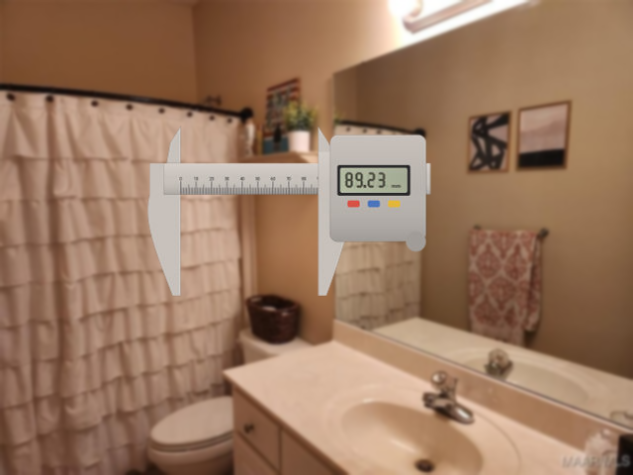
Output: 89.23
